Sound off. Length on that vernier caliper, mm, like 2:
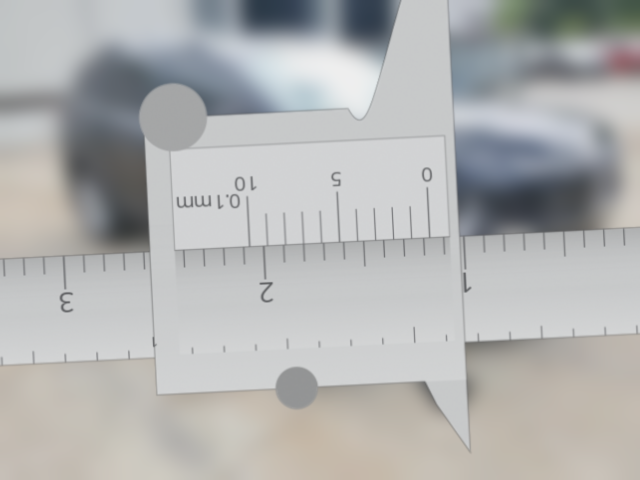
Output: 11.7
